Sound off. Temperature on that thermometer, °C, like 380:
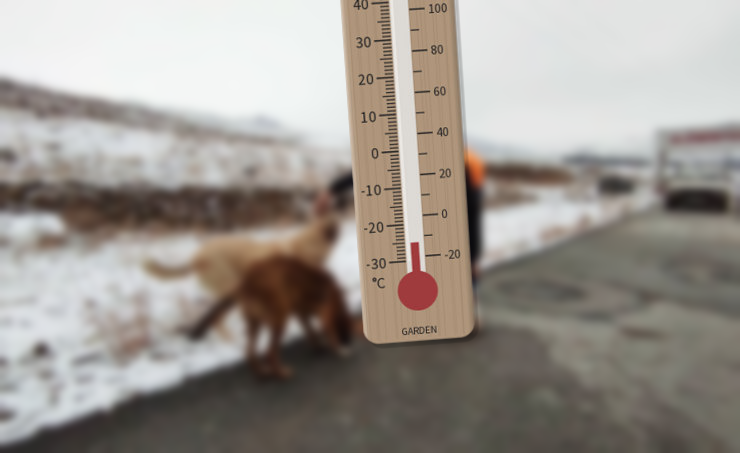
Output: -25
